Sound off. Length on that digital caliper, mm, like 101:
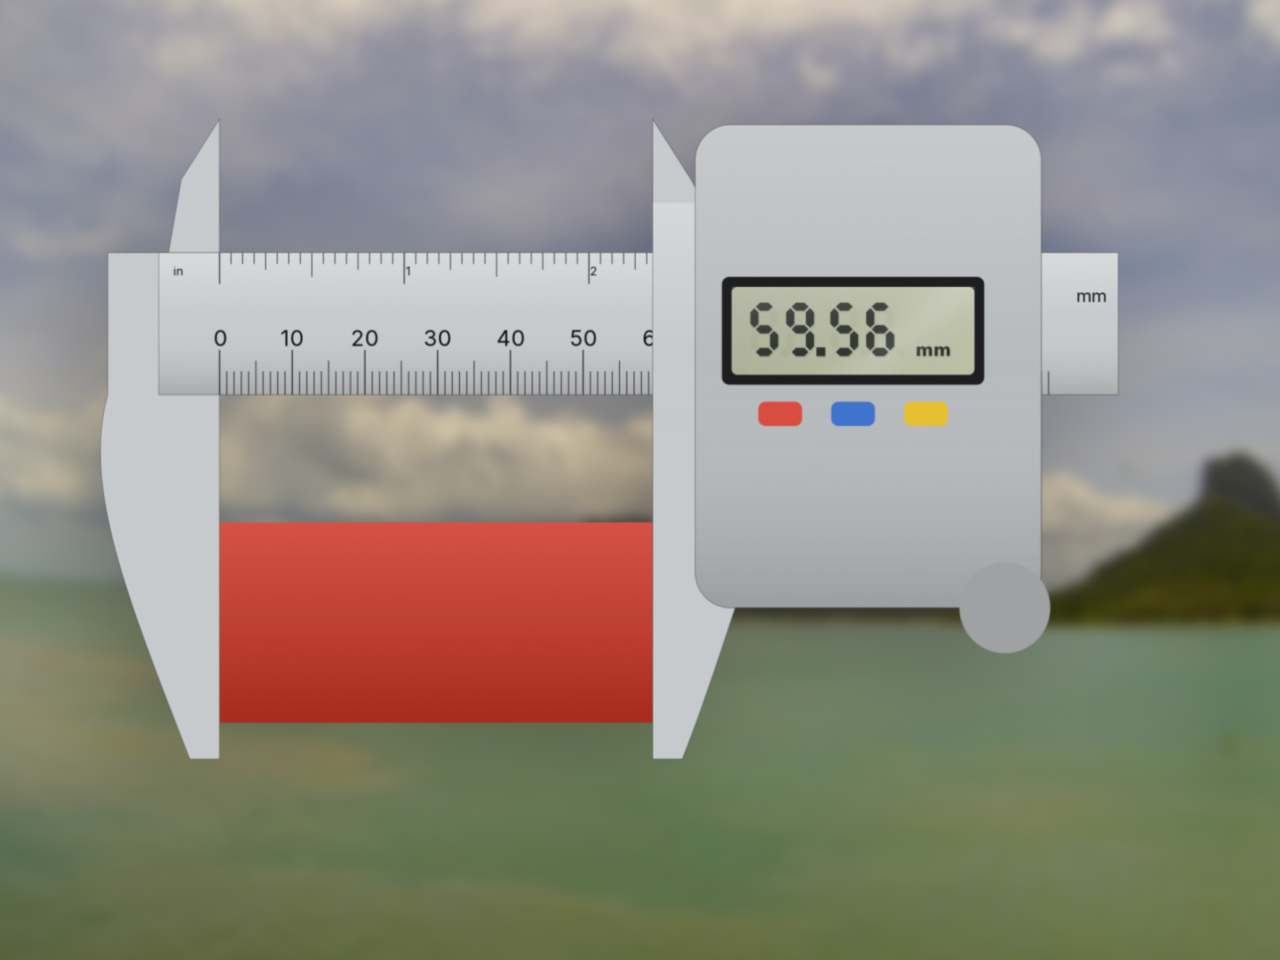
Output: 59.56
